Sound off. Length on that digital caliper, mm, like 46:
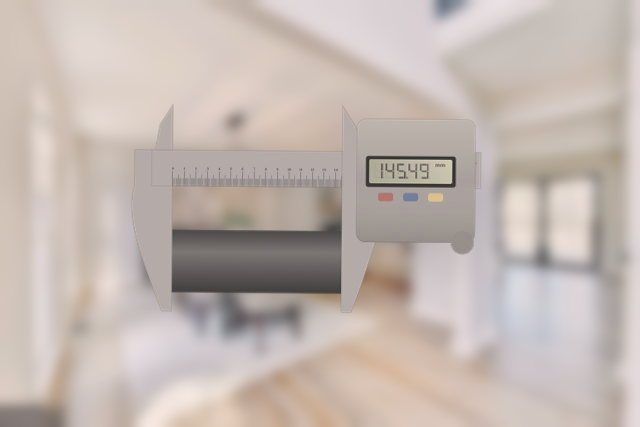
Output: 145.49
